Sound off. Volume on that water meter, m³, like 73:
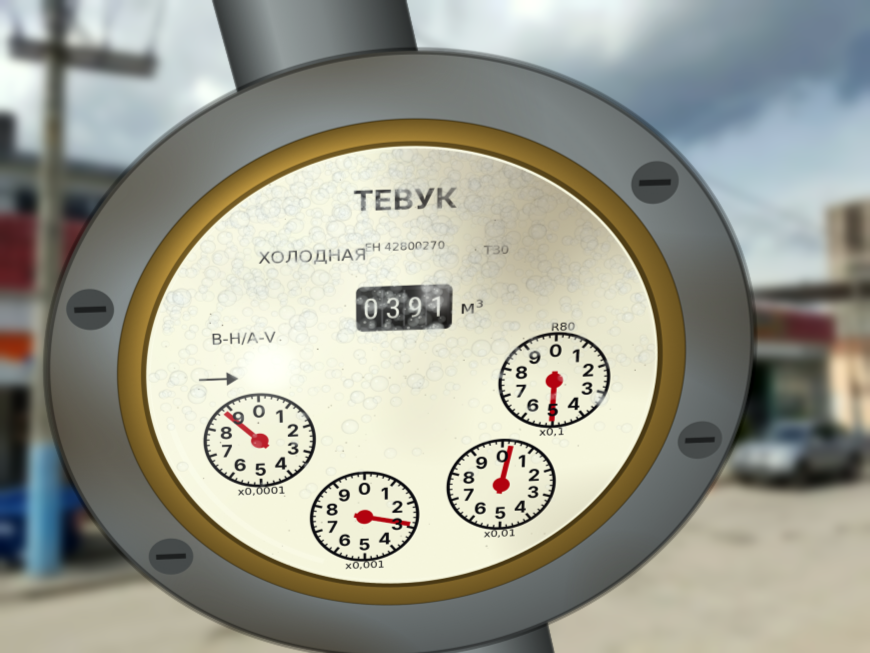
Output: 391.5028
